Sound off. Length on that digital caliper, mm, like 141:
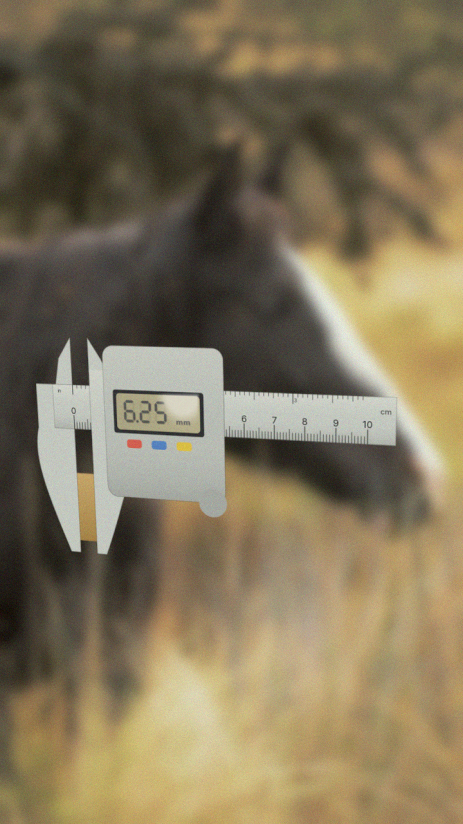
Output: 6.25
